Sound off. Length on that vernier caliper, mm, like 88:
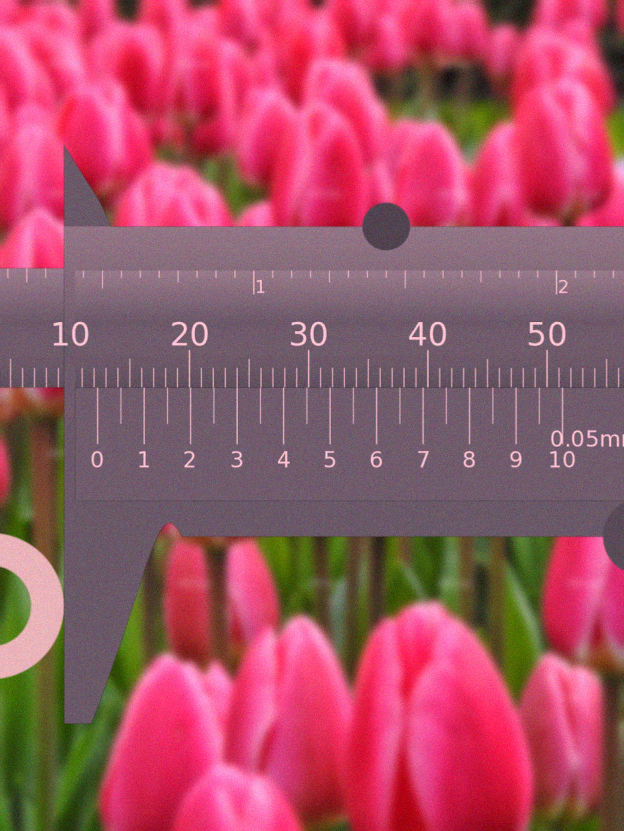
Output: 12.3
